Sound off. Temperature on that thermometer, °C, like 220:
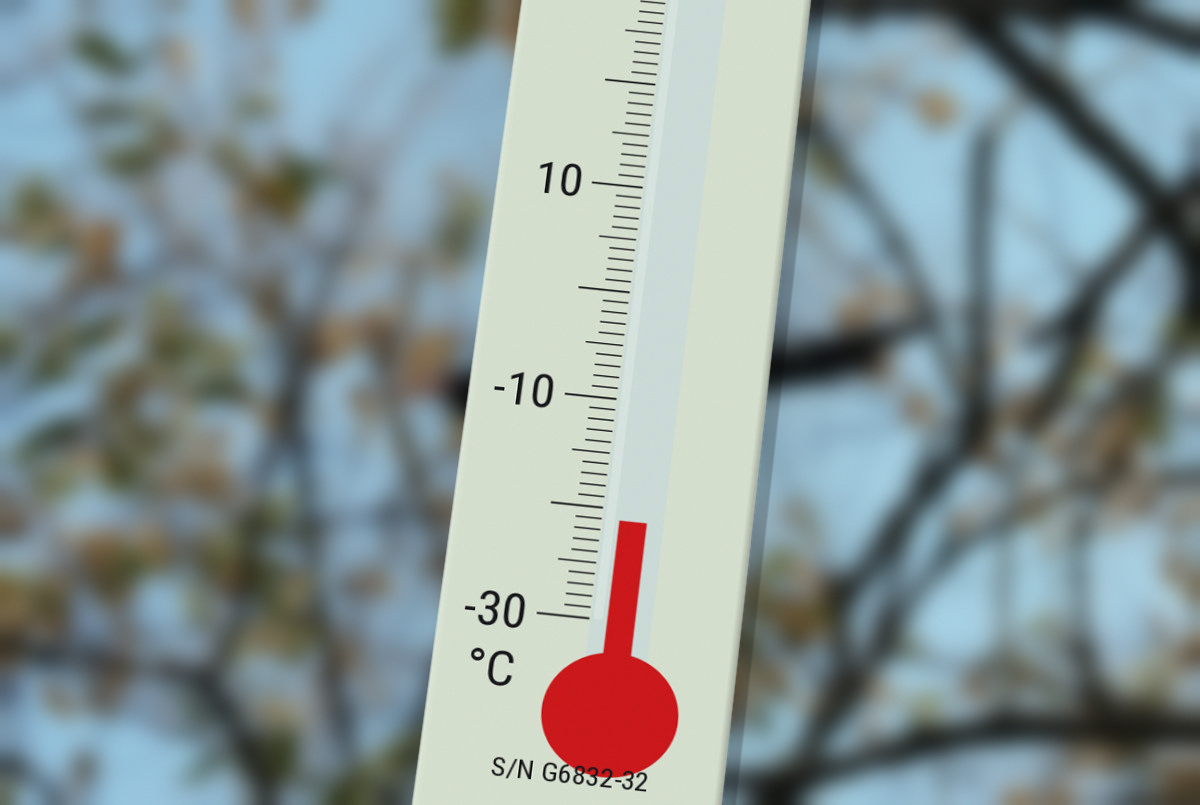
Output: -21
